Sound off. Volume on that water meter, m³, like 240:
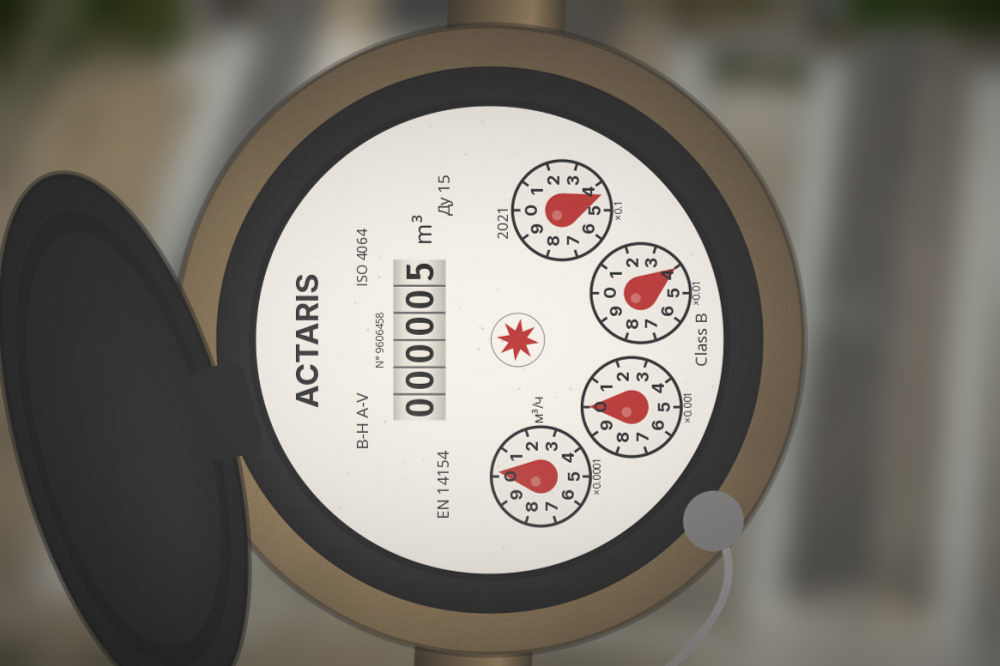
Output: 5.4400
